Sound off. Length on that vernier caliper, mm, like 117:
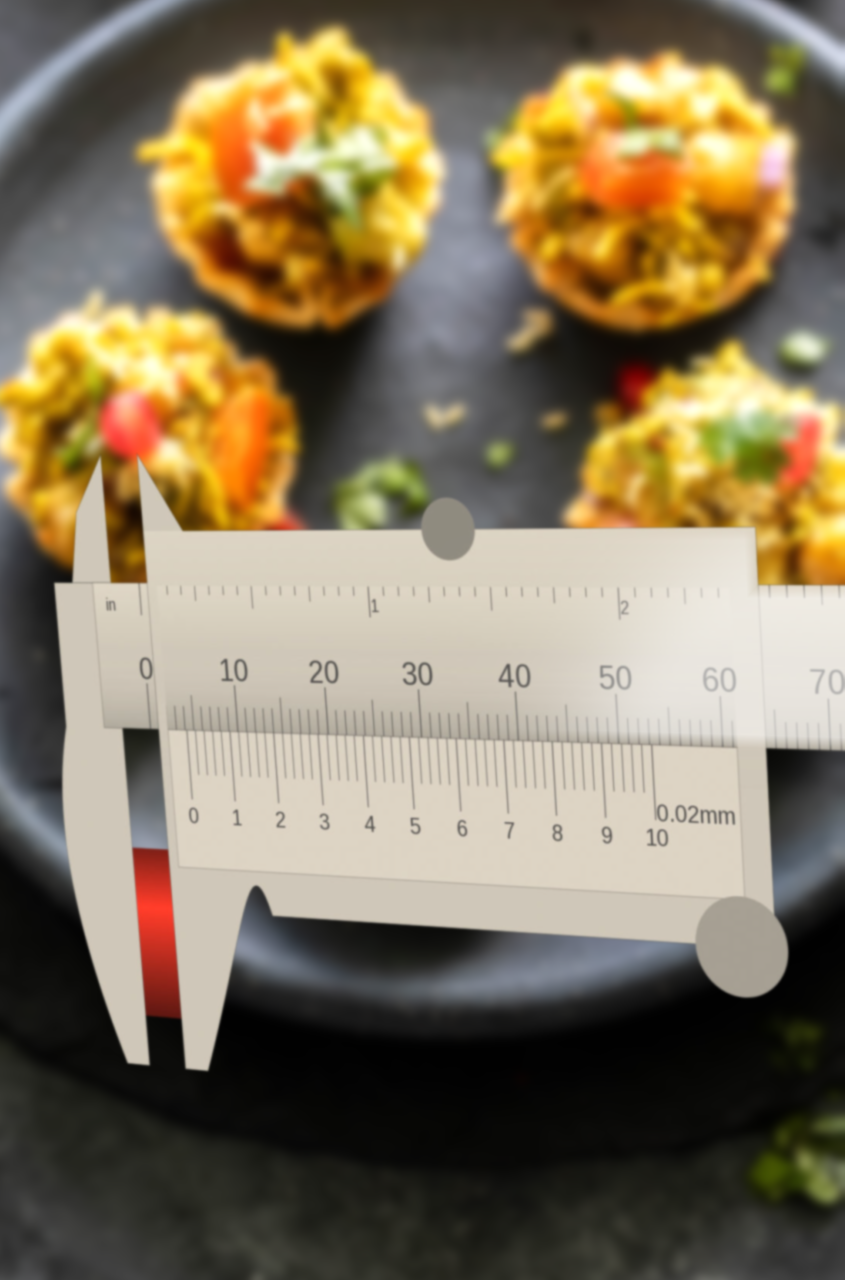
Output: 4.2
